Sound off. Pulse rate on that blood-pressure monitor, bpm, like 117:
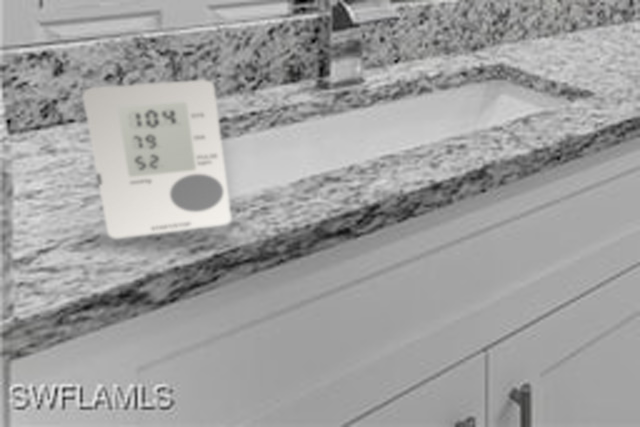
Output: 52
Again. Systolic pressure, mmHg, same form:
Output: 104
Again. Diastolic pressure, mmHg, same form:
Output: 79
